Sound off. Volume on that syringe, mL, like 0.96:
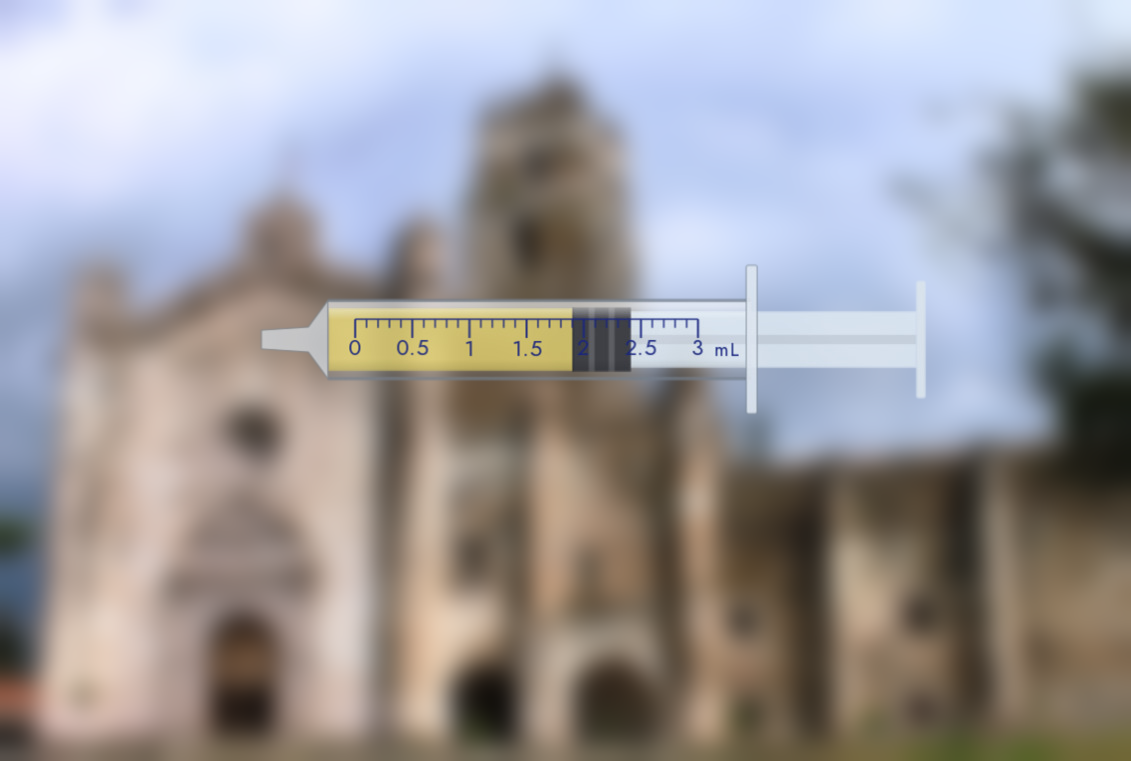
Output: 1.9
